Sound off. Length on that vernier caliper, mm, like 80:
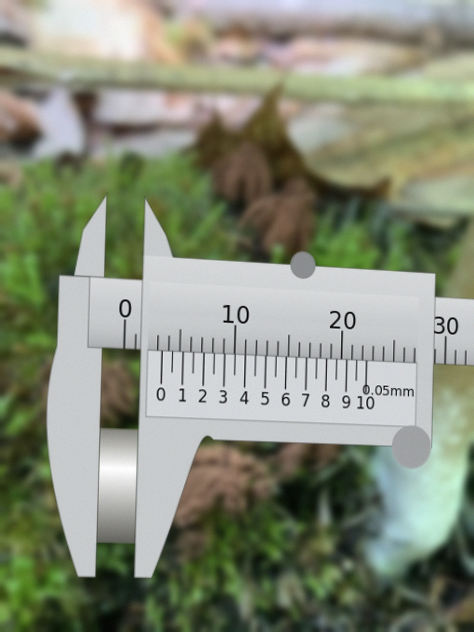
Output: 3.4
